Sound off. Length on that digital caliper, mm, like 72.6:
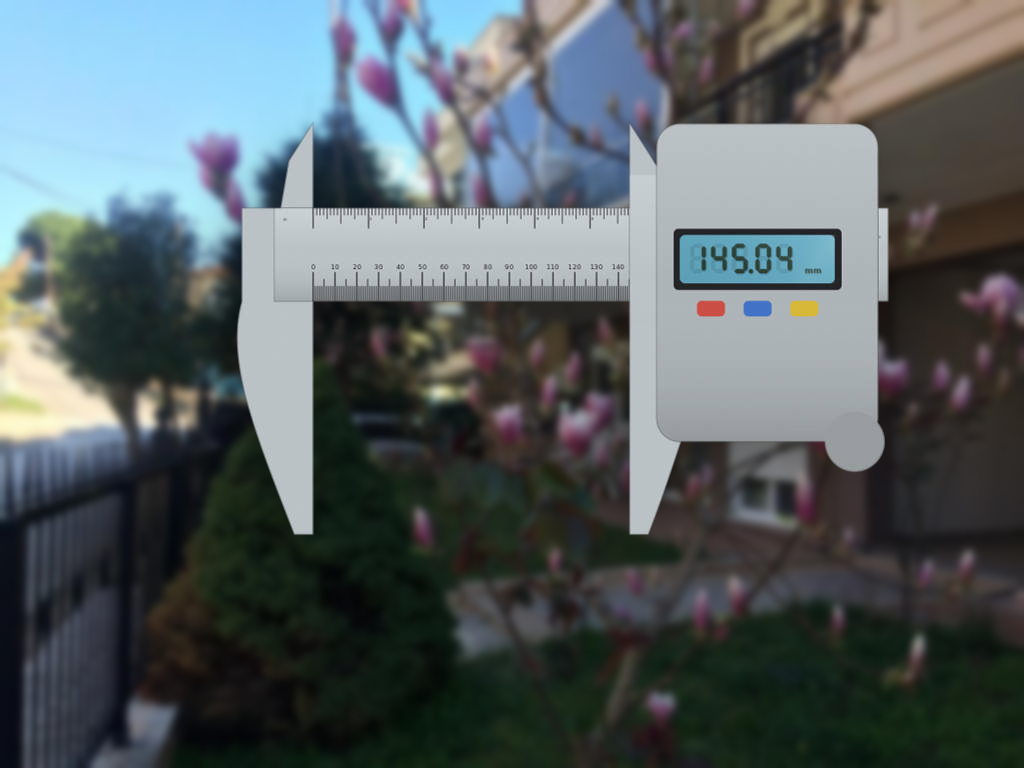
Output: 145.04
